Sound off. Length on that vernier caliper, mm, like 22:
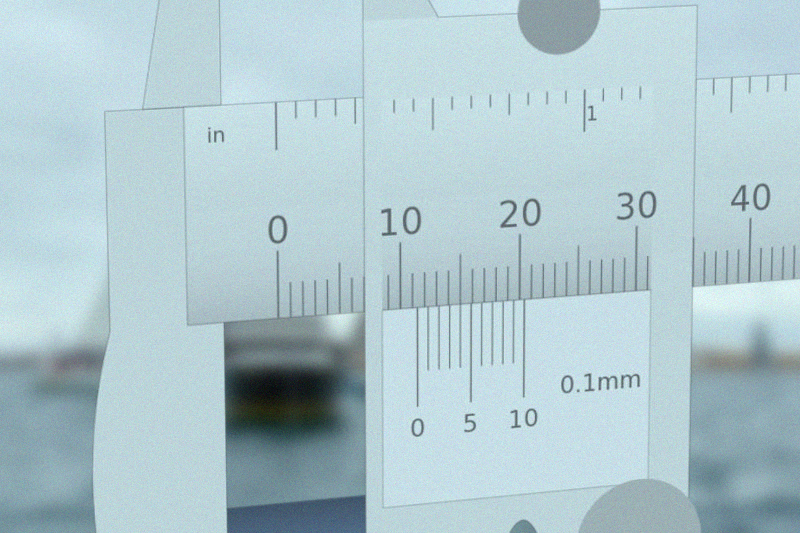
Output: 11.4
